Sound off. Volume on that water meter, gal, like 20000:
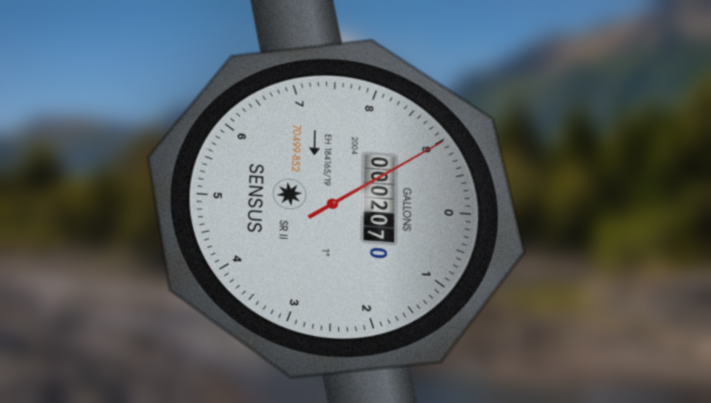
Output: 2069.0
